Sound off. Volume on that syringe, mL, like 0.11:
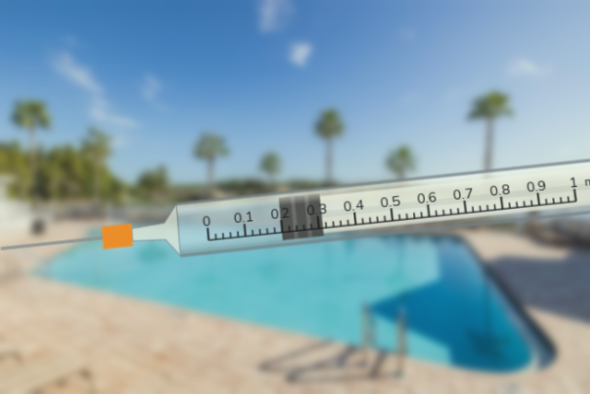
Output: 0.2
